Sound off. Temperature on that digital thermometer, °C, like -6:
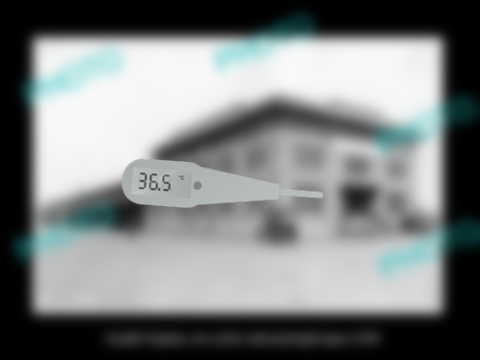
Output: 36.5
